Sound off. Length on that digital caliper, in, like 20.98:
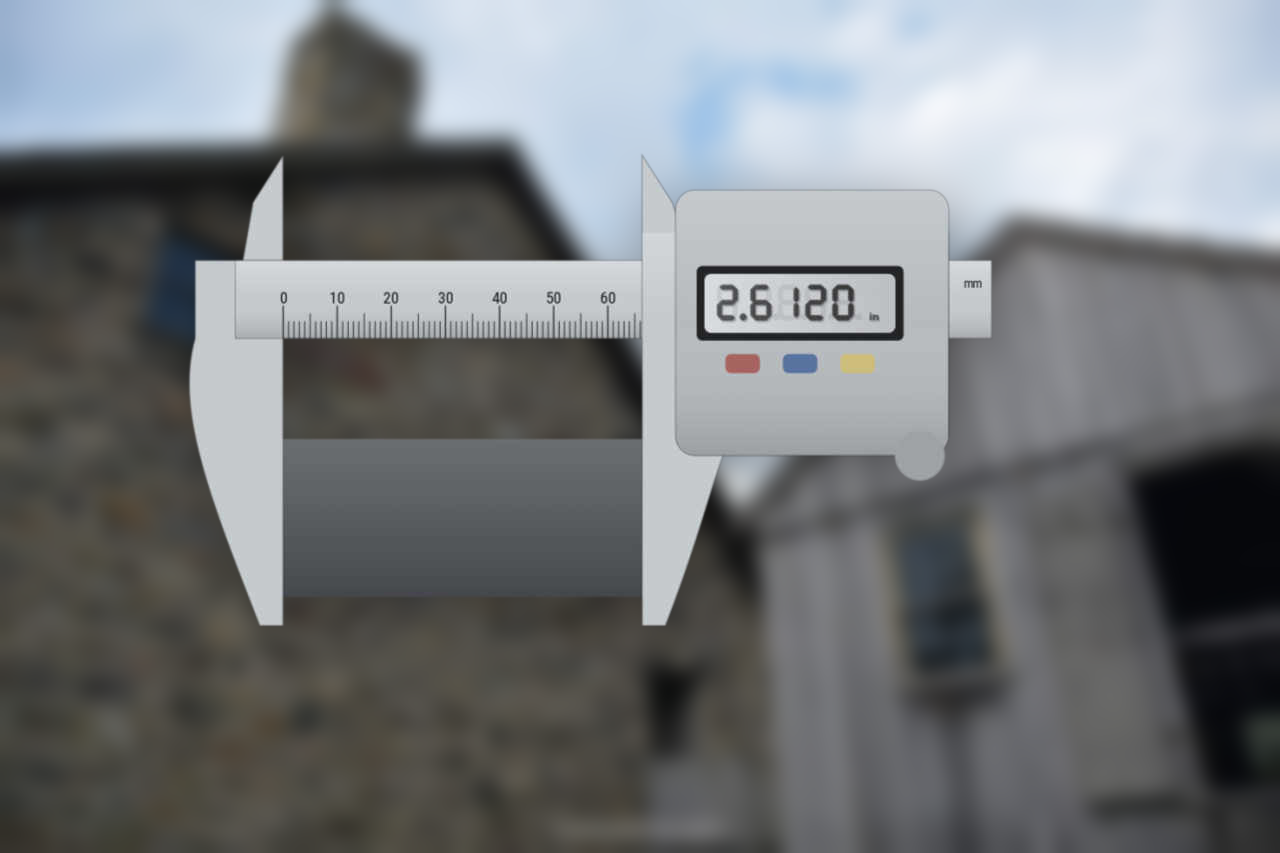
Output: 2.6120
